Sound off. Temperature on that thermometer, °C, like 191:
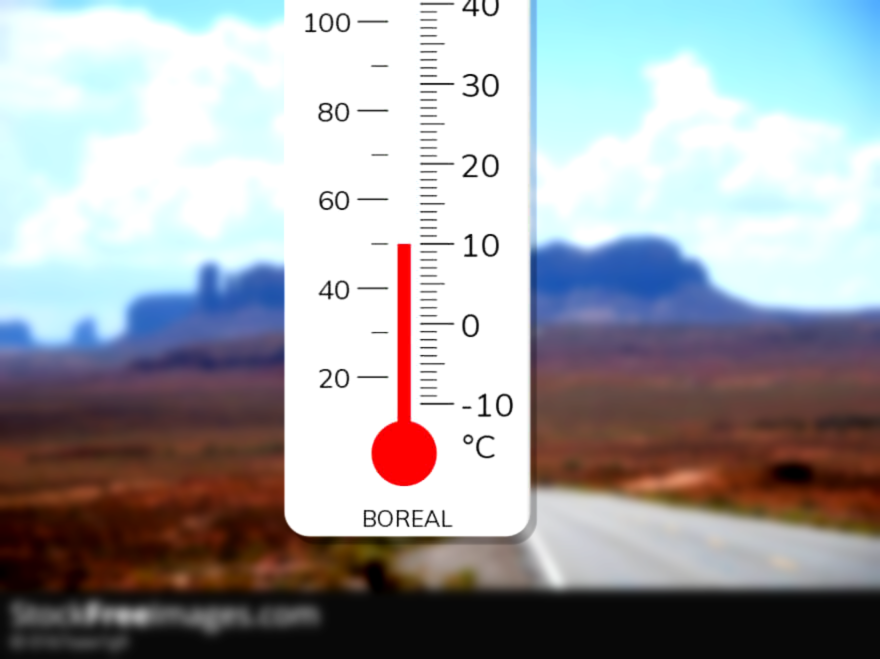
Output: 10
